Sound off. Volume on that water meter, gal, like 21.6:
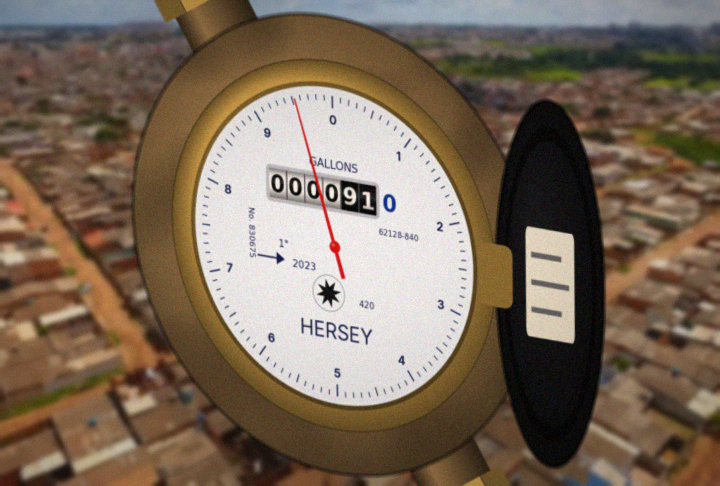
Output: 909.5
